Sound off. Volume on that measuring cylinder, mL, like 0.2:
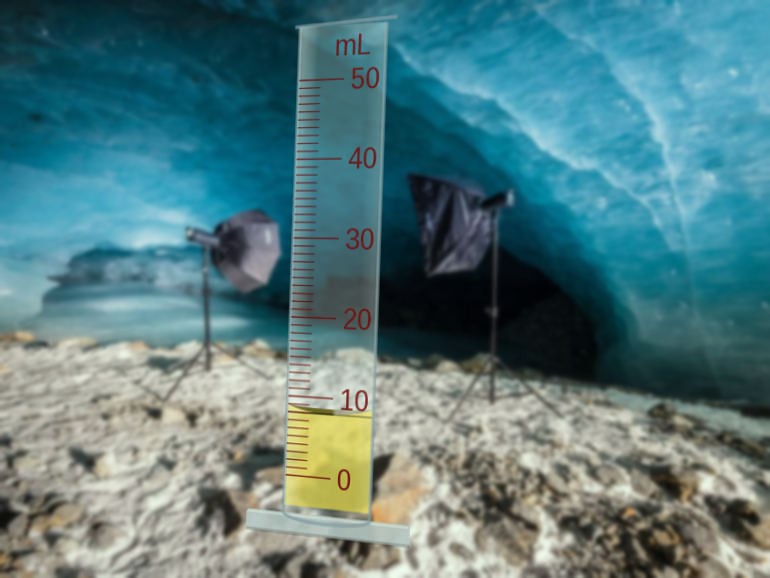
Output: 8
